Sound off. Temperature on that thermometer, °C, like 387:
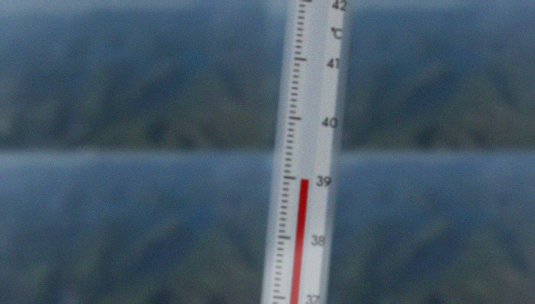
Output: 39
